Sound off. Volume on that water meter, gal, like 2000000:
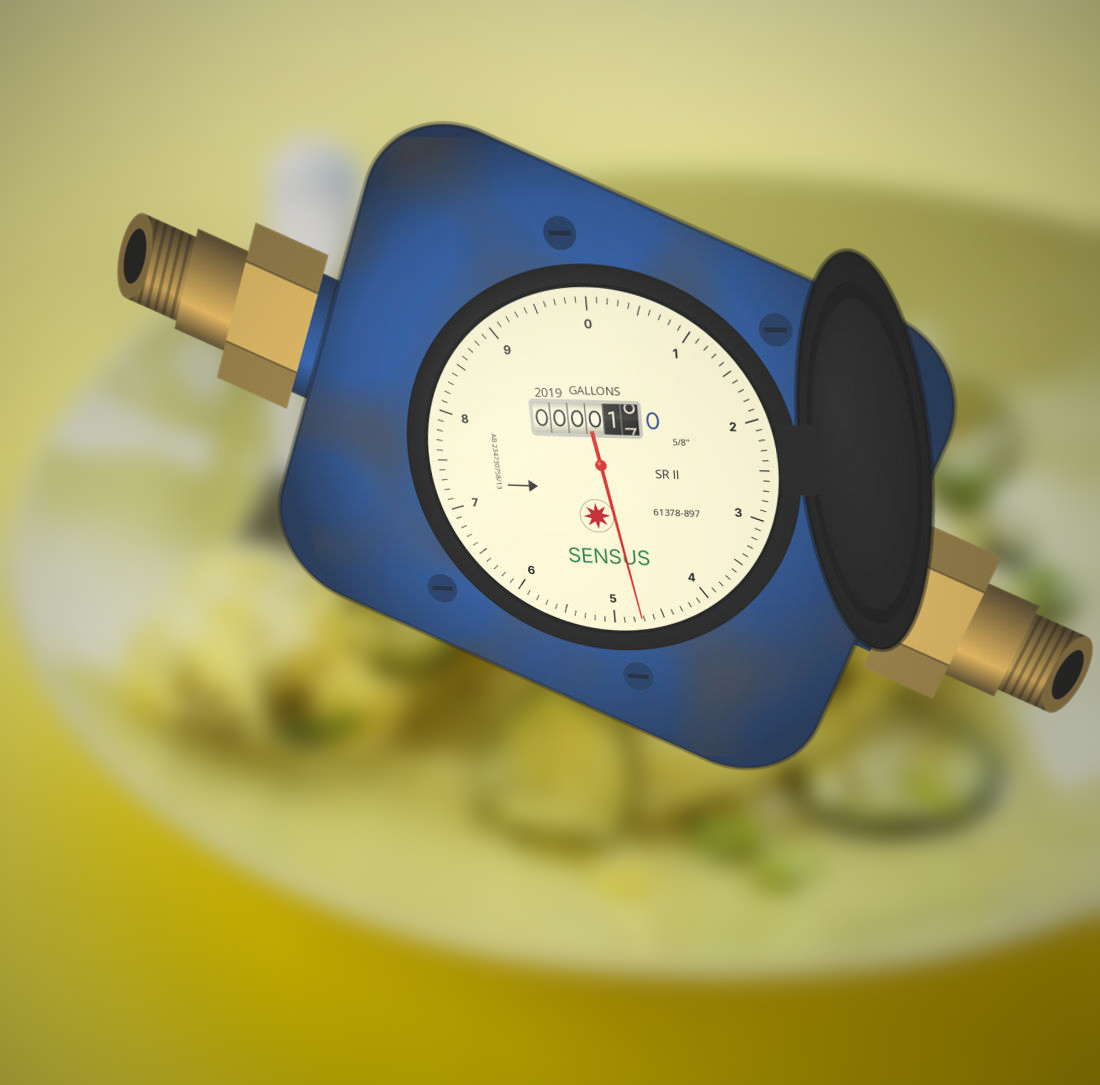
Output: 164.7
